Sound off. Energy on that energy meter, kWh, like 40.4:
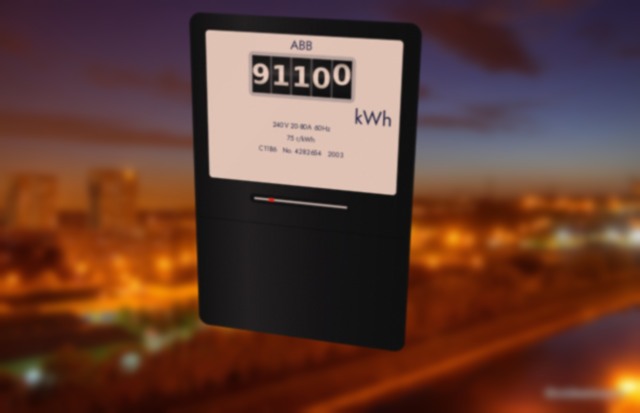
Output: 91100
